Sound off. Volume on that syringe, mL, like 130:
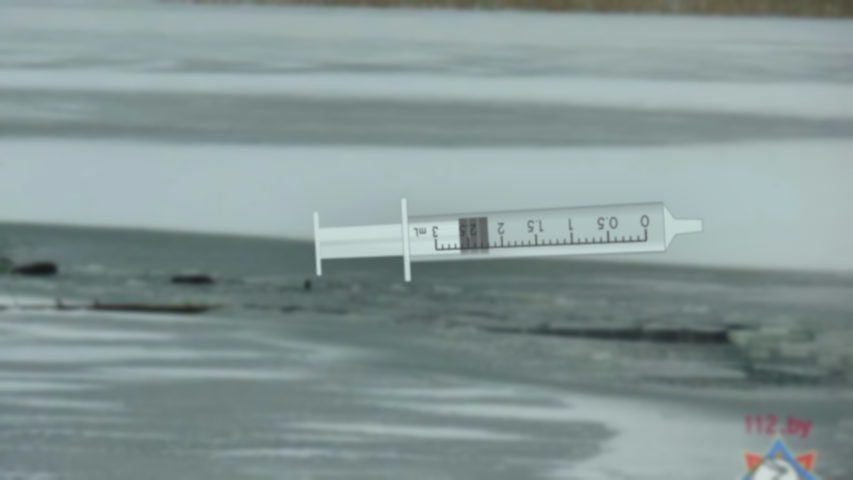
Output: 2.2
